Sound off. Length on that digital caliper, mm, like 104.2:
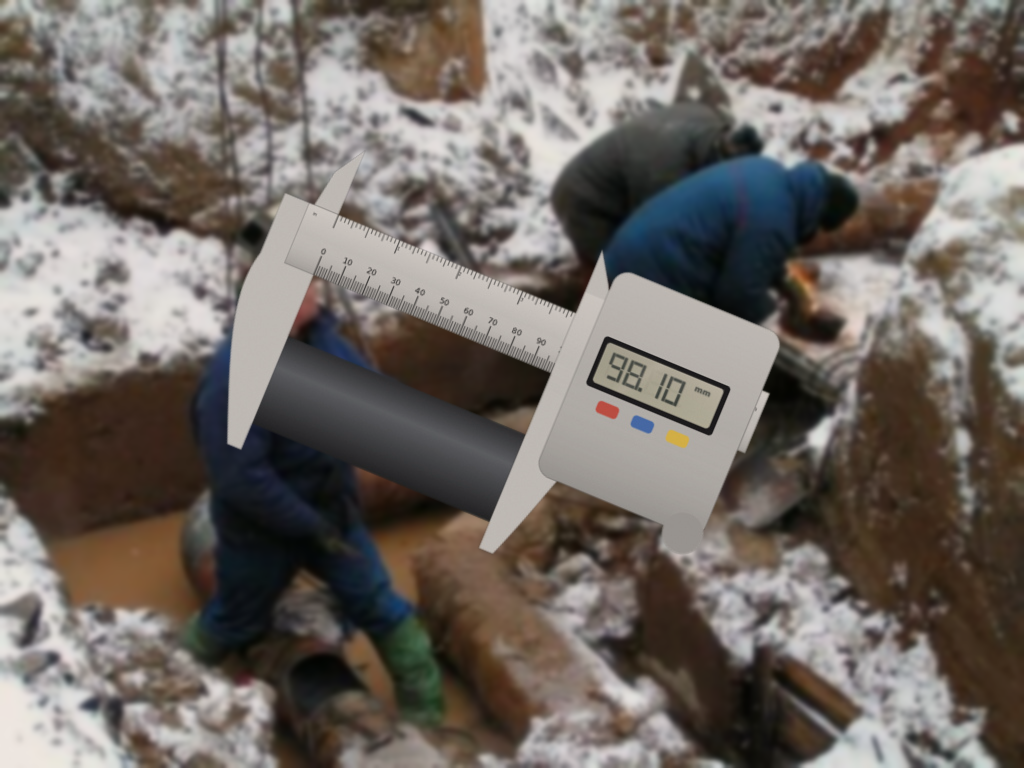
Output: 98.10
